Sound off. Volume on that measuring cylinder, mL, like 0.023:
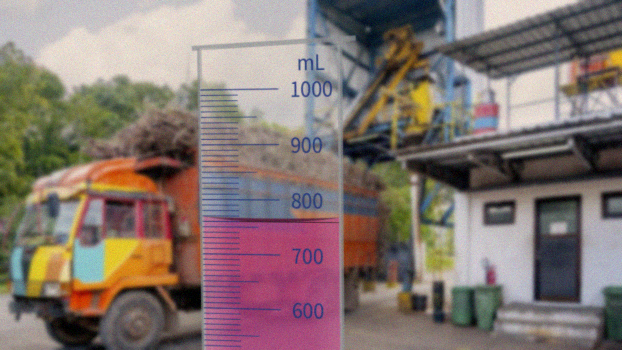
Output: 760
